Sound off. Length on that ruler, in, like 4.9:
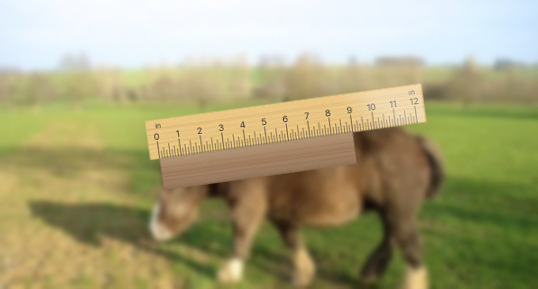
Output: 9
